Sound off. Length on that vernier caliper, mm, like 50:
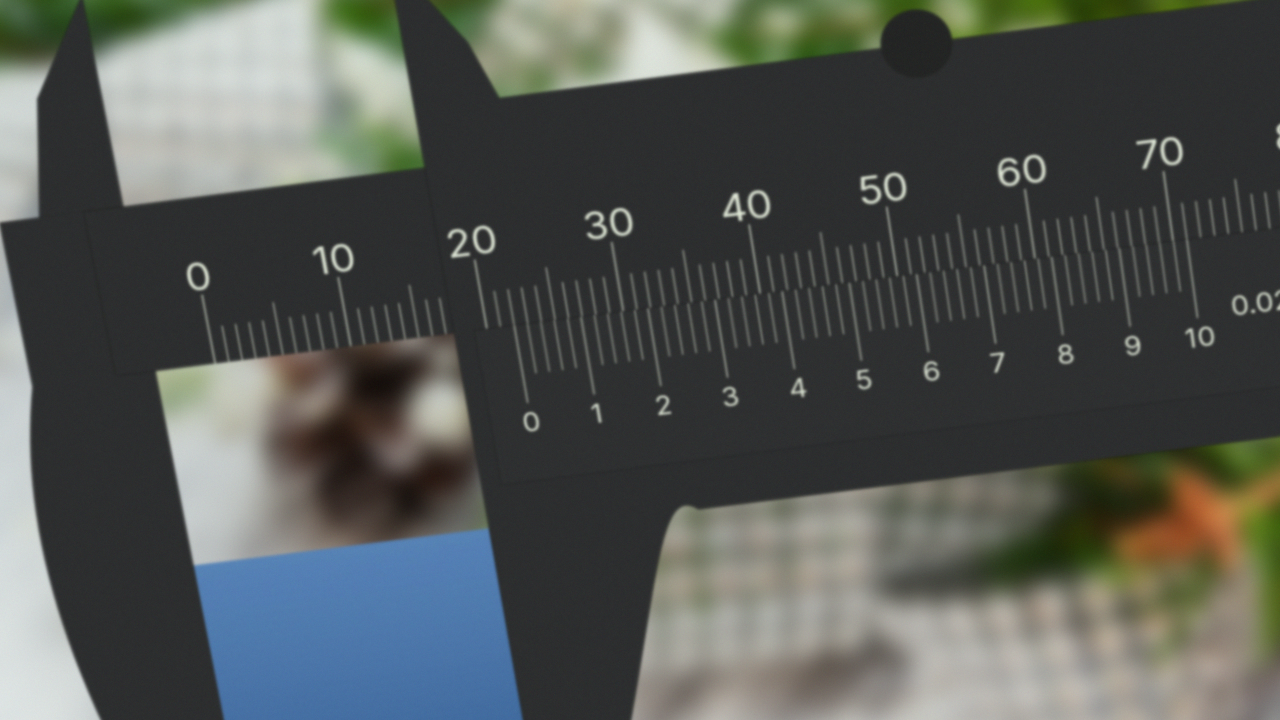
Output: 22.0
